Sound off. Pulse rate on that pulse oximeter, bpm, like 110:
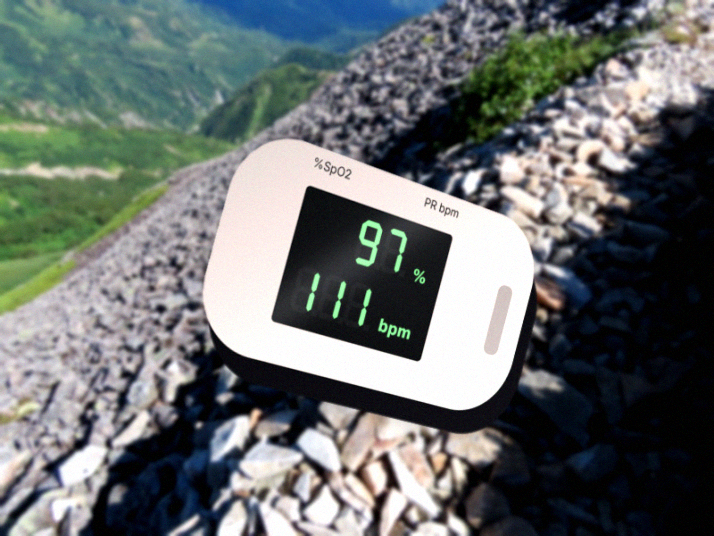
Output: 111
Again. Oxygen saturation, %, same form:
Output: 97
